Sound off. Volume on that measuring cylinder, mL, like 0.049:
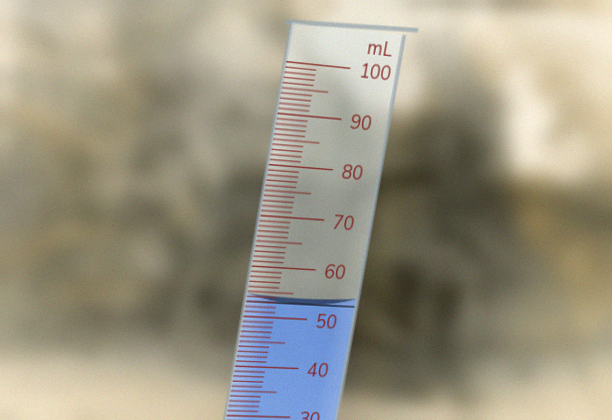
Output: 53
